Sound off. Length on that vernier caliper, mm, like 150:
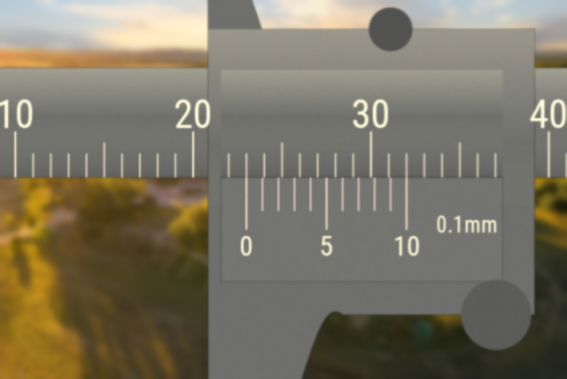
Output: 23.0
